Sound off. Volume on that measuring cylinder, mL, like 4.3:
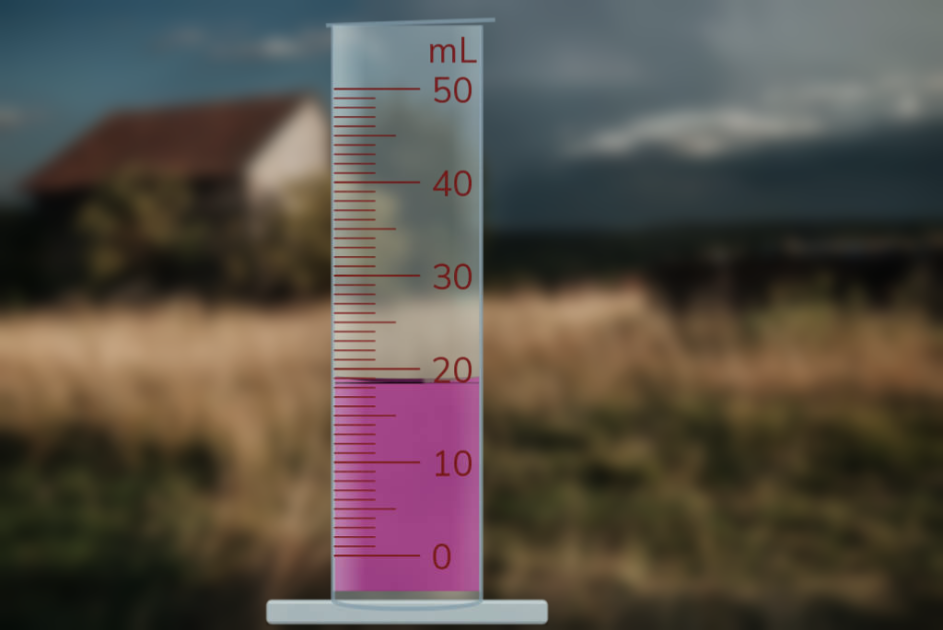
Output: 18.5
